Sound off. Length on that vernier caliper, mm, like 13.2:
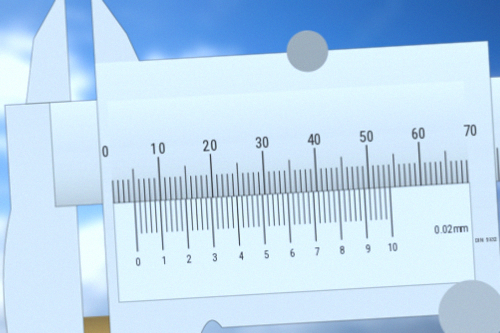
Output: 5.0
